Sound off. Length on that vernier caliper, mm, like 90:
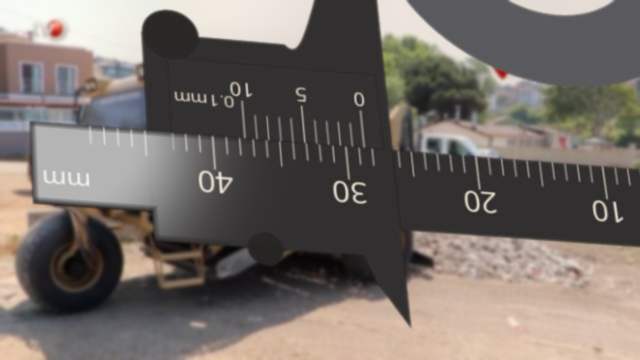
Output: 28.6
